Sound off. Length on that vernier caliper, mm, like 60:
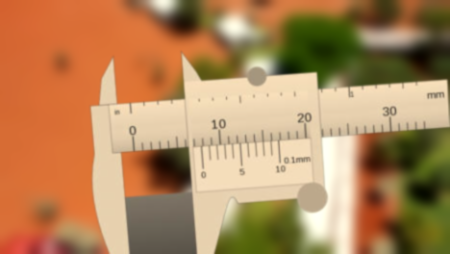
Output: 7.8
